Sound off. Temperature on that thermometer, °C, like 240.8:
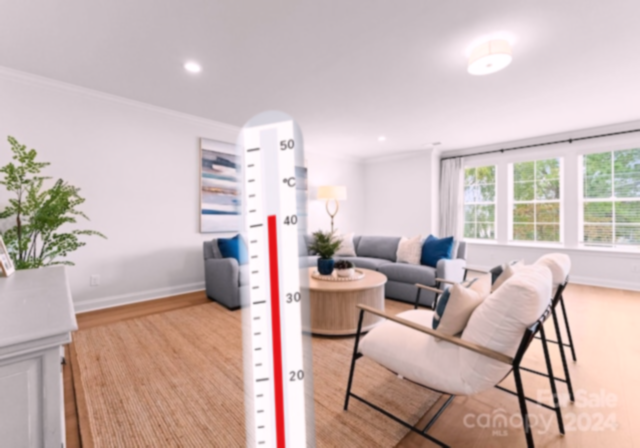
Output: 41
